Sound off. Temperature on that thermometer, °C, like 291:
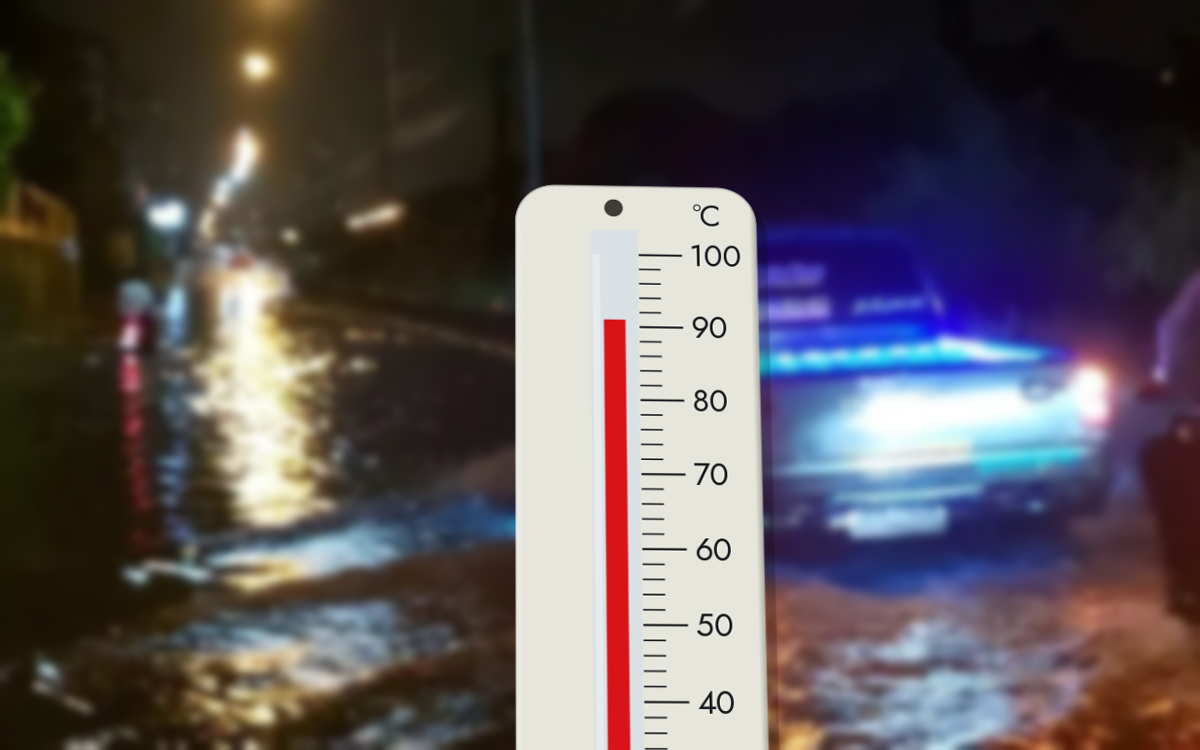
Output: 91
